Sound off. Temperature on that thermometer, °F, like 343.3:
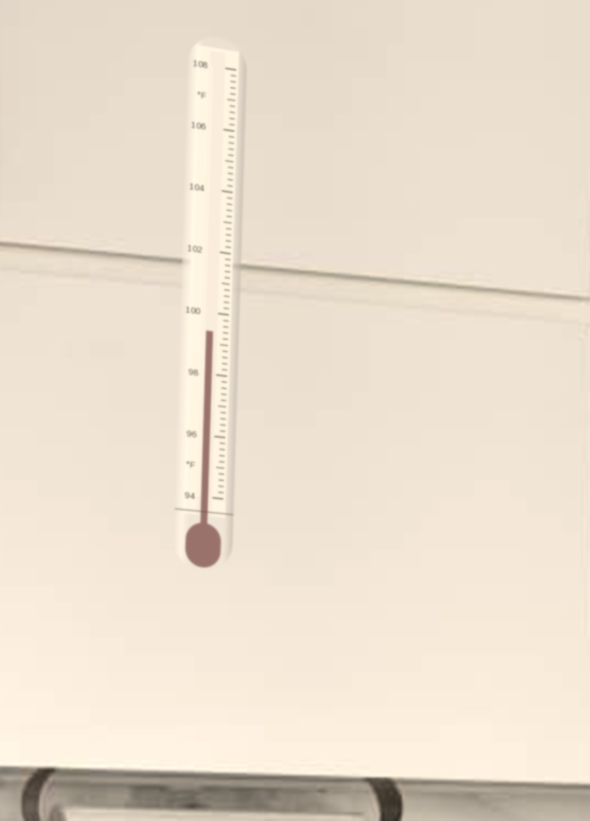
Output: 99.4
